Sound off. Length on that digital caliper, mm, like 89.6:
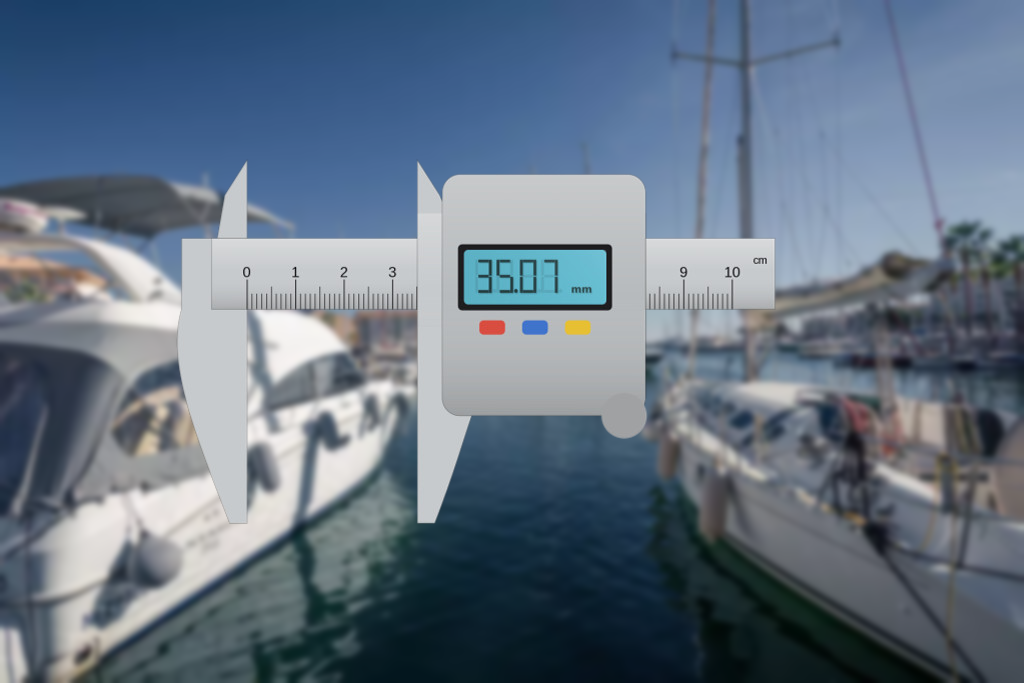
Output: 35.07
